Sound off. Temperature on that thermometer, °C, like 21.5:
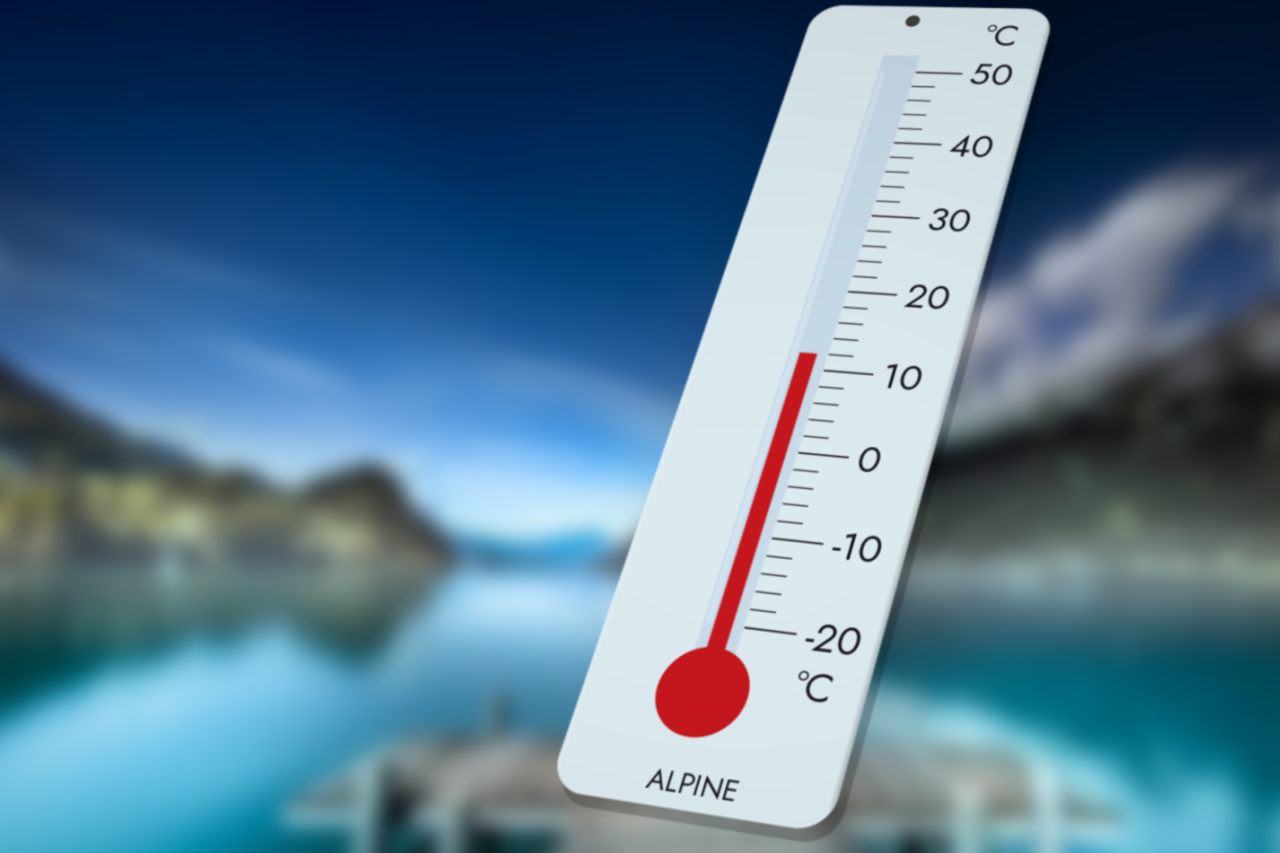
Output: 12
